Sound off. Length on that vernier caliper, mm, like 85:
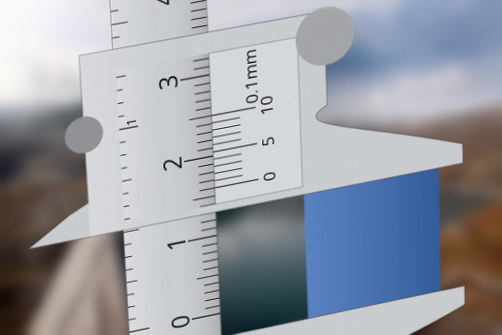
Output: 16.0
